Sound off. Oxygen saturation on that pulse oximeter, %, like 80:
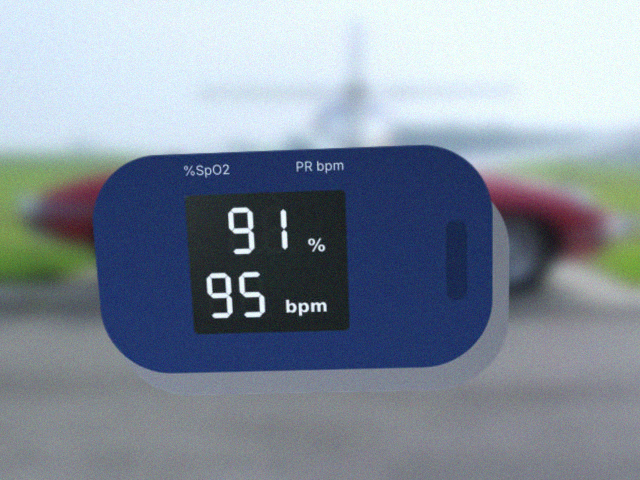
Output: 91
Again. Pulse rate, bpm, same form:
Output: 95
